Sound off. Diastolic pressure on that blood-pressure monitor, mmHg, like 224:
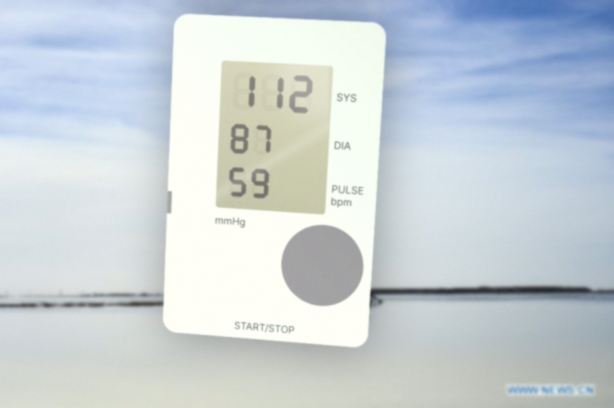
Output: 87
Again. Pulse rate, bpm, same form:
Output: 59
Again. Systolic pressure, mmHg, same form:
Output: 112
